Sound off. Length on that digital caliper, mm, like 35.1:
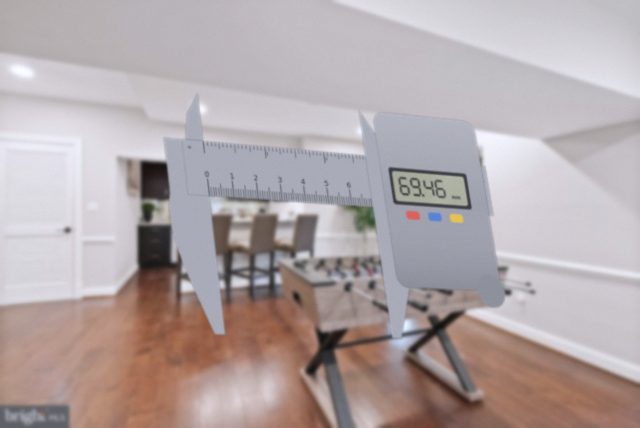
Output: 69.46
